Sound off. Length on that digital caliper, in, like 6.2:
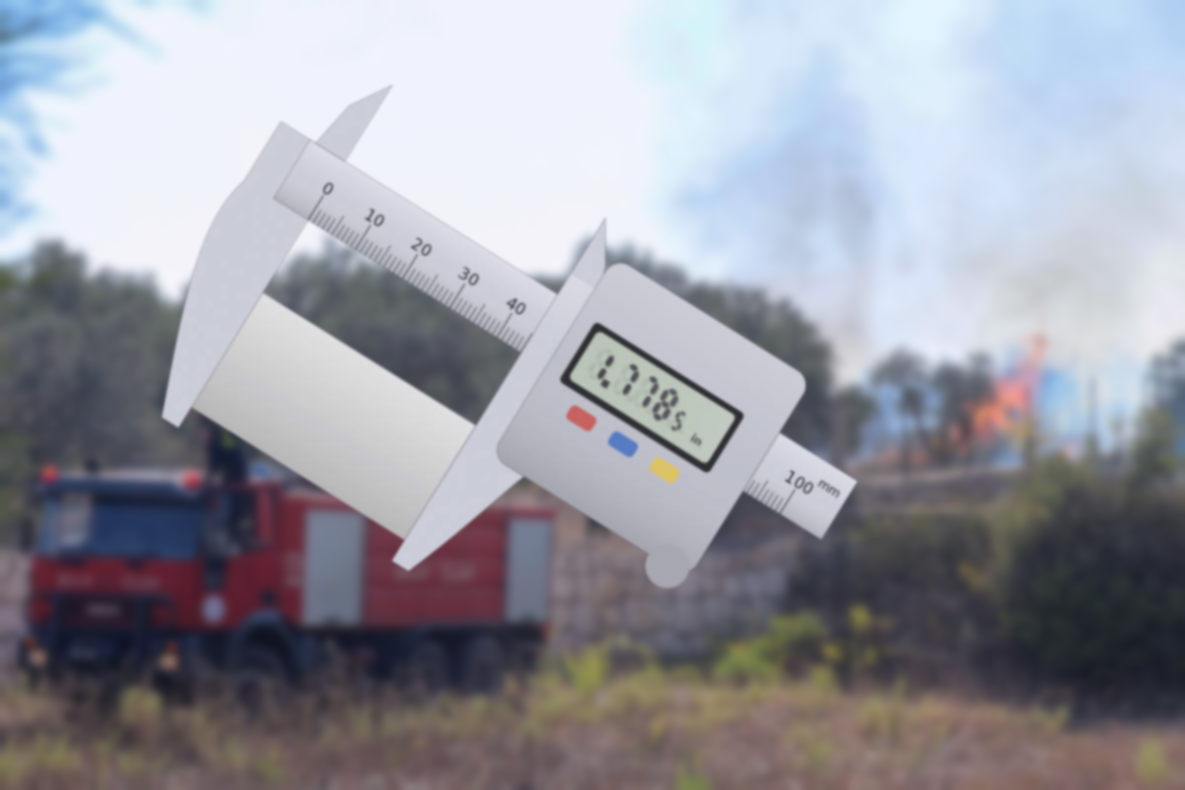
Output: 1.7785
